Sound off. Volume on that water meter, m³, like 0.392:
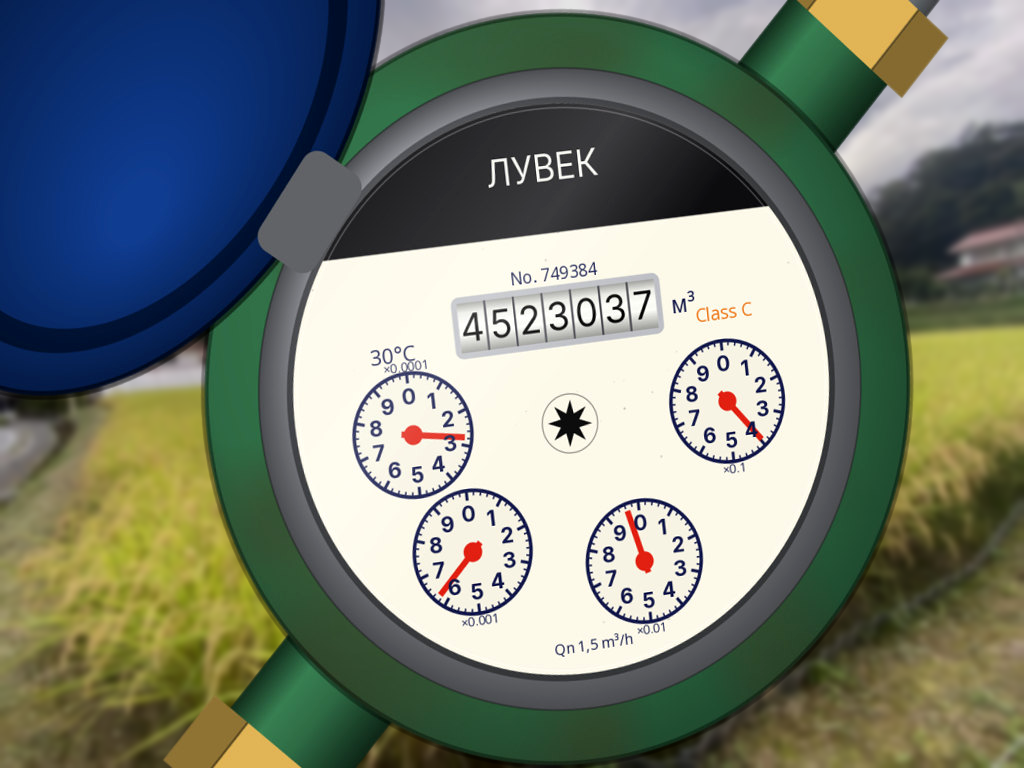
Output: 4523037.3962
